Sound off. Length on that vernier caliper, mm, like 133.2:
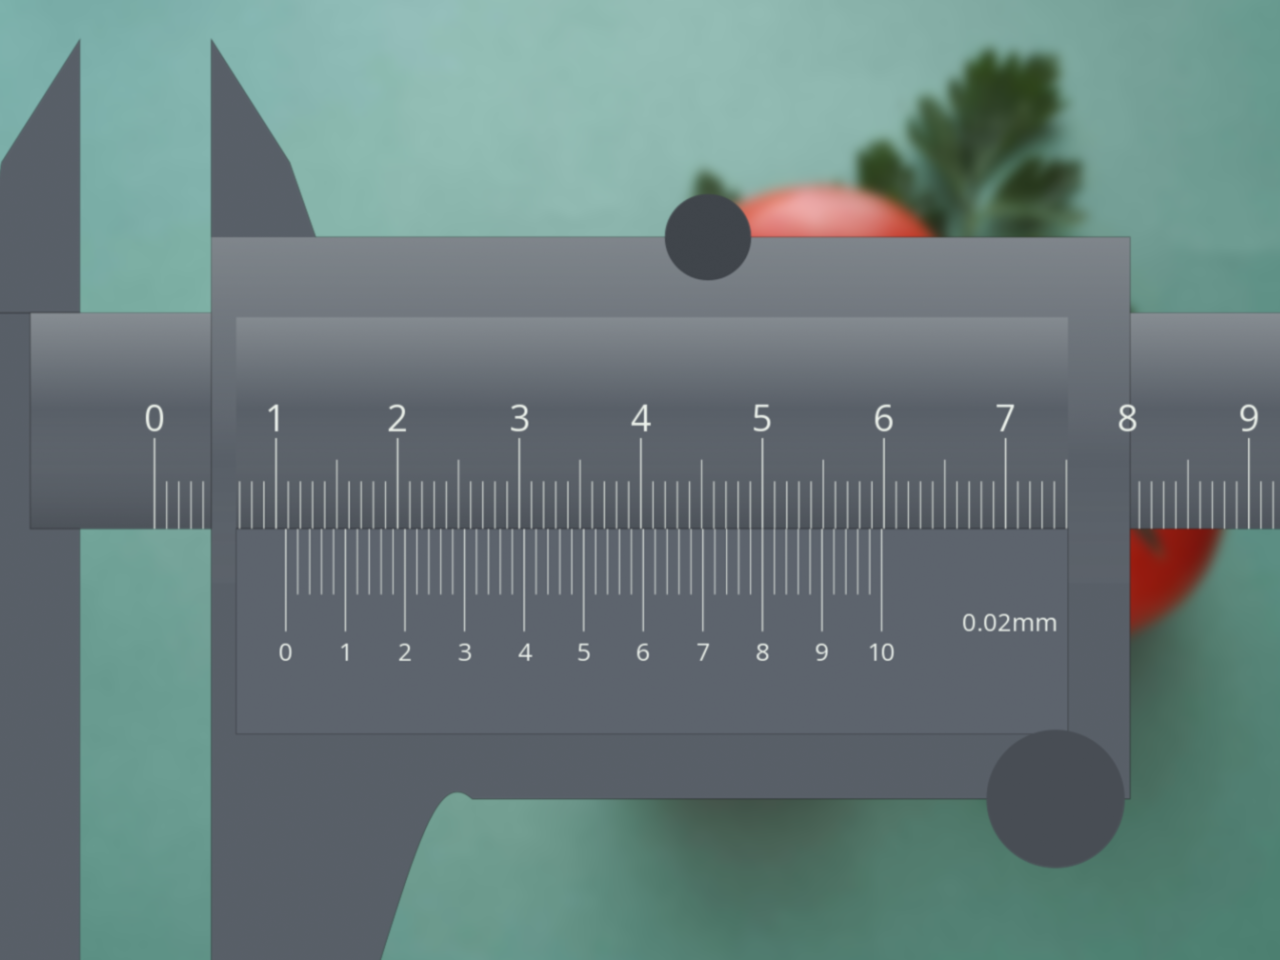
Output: 10.8
